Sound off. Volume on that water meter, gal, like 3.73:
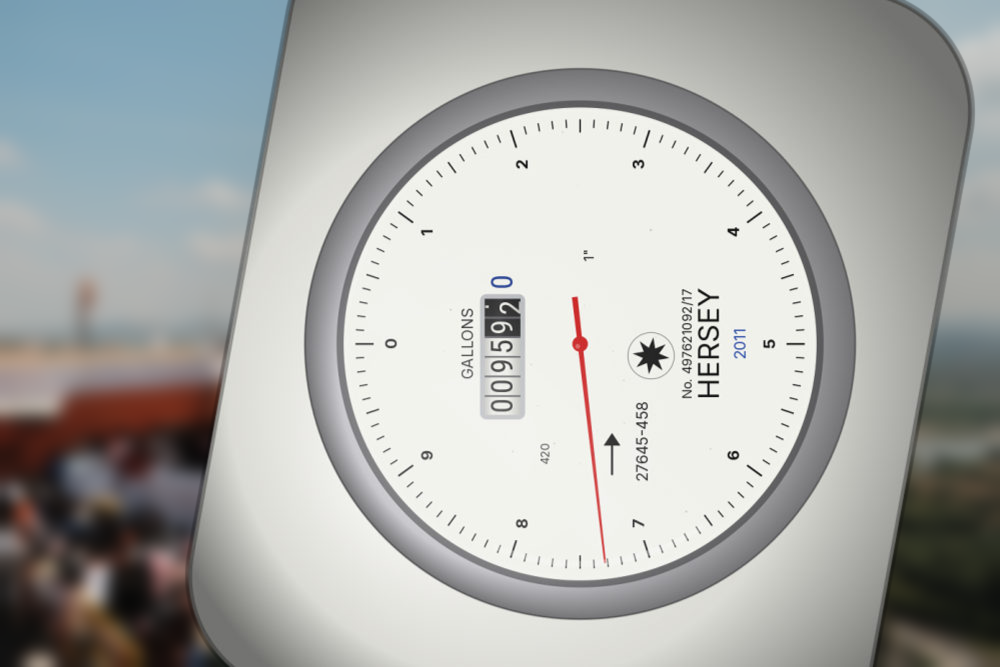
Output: 95917.3
